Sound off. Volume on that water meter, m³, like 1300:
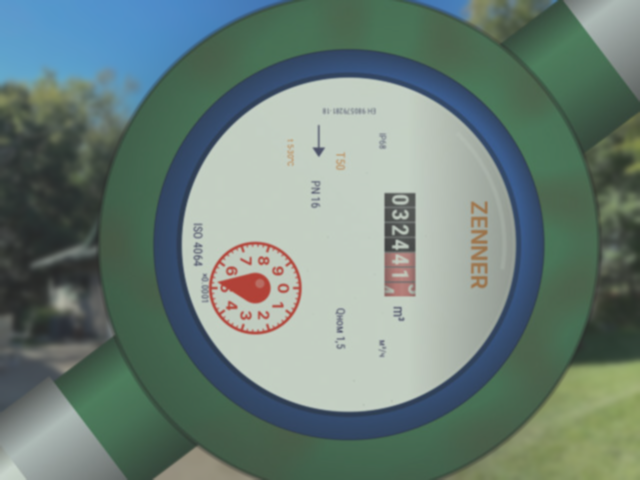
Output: 324.4135
